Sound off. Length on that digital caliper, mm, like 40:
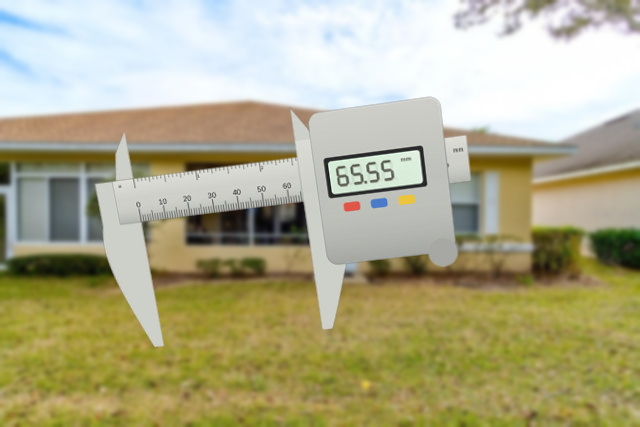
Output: 65.55
